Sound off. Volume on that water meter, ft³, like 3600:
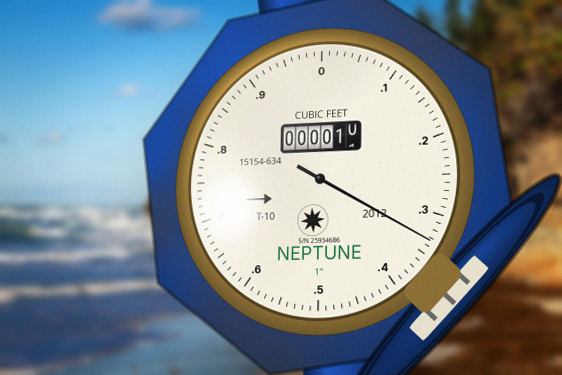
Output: 10.33
